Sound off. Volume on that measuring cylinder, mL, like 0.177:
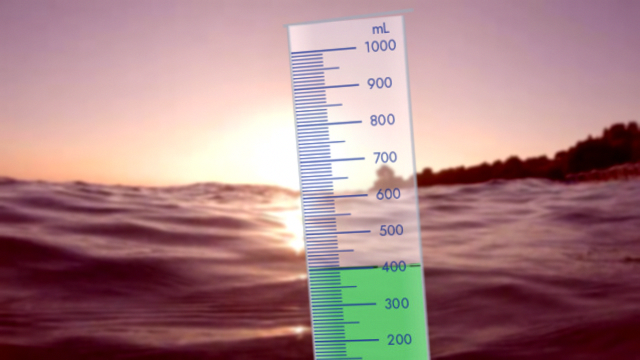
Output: 400
